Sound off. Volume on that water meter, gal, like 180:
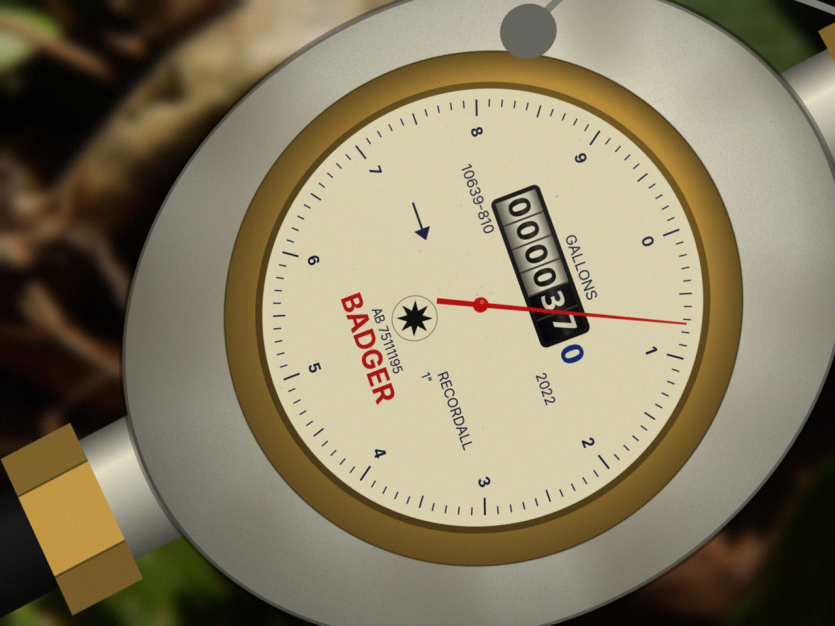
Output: 370.7
